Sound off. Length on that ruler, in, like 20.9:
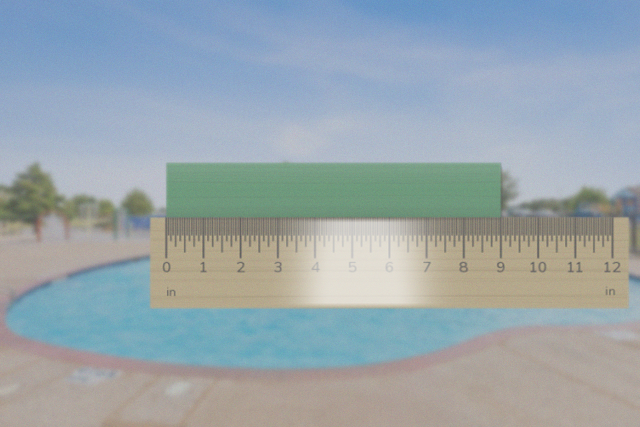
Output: 9
